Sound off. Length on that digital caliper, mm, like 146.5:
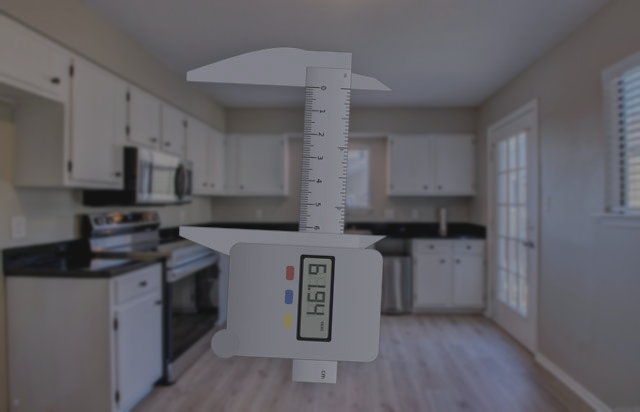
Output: 61.94
